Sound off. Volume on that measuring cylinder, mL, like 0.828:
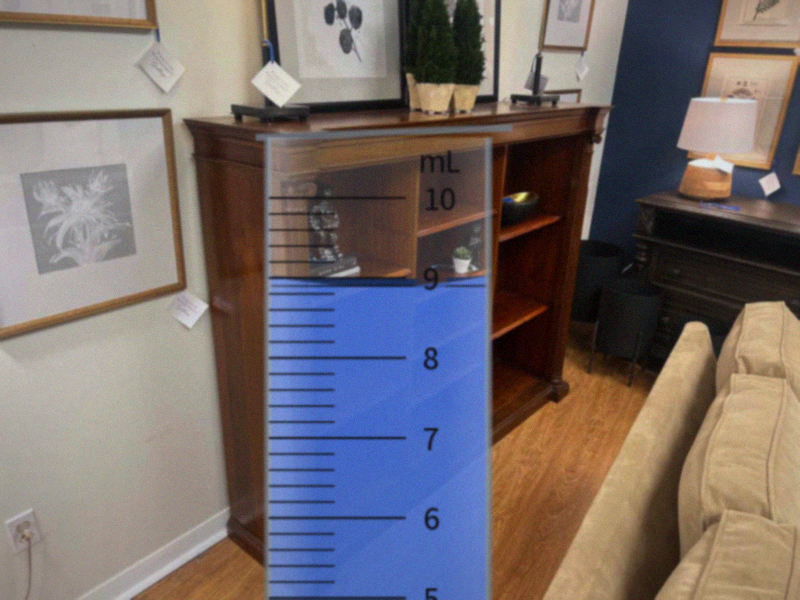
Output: 8.9
